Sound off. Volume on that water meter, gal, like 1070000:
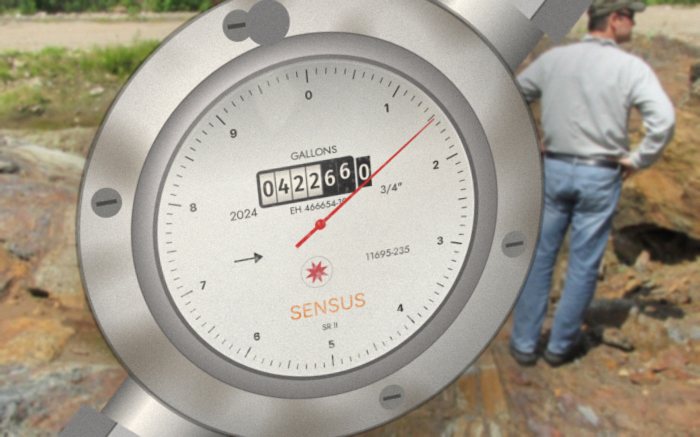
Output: 422661.5
